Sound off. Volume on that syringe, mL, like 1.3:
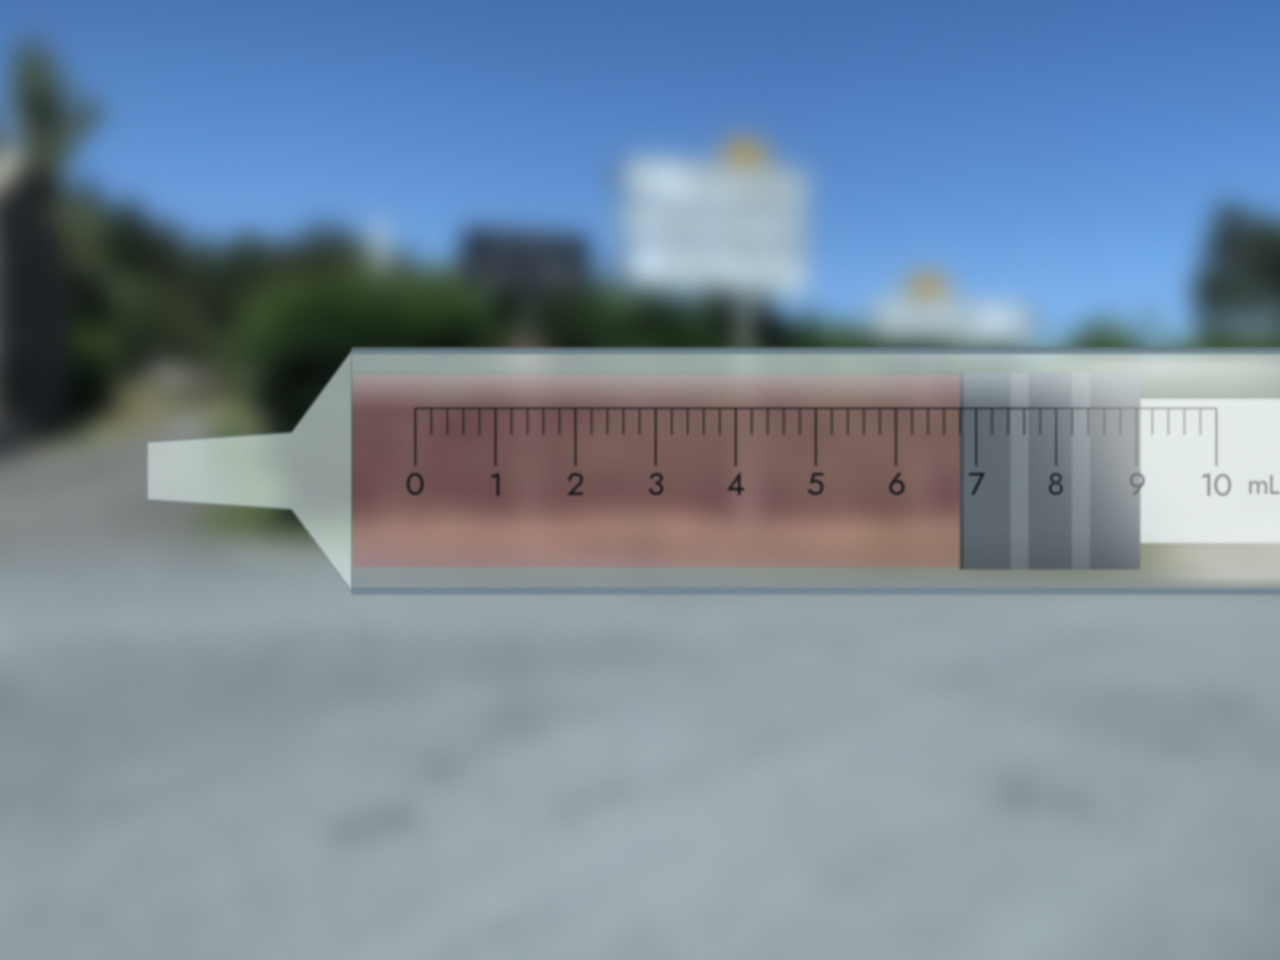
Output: 6.8
